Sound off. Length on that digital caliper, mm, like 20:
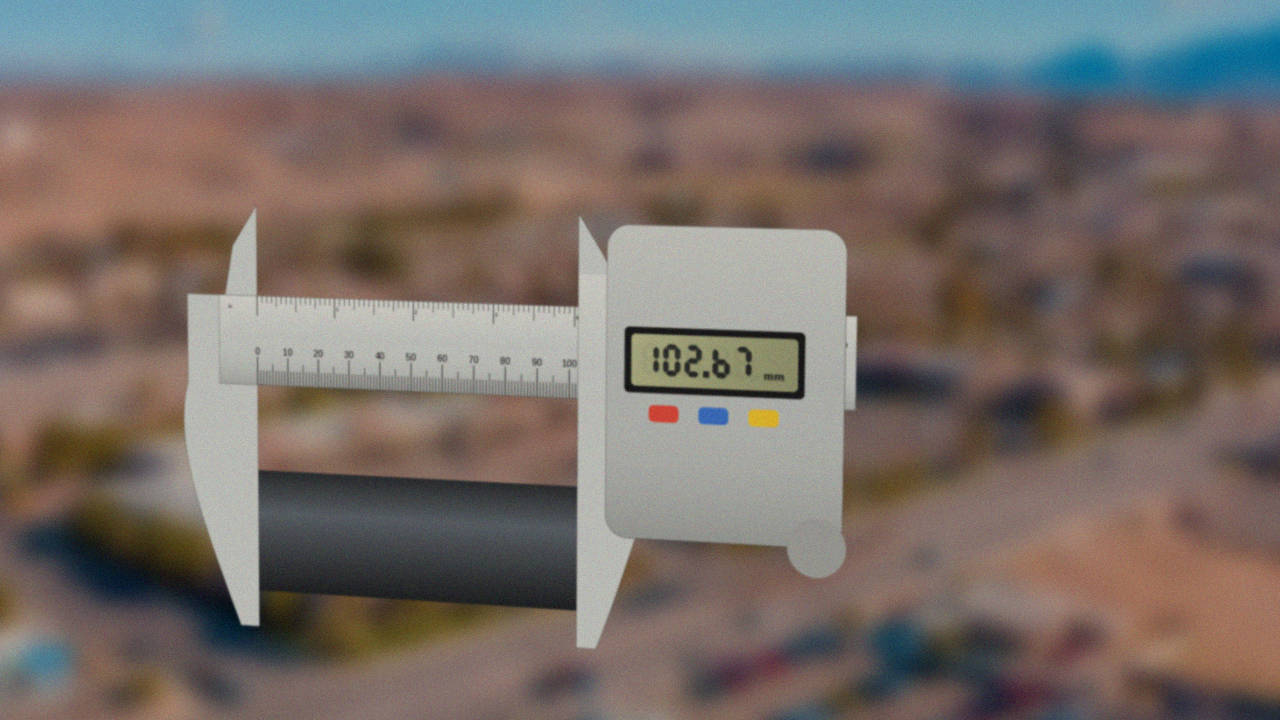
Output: 102.67
